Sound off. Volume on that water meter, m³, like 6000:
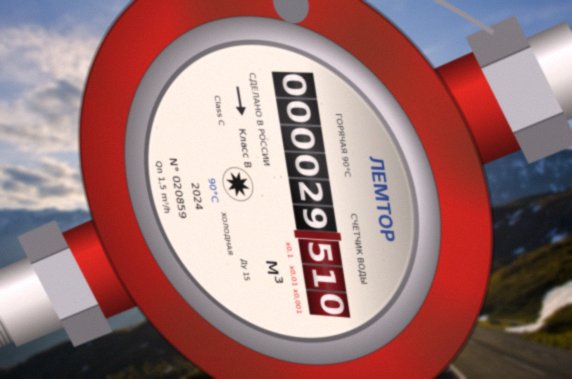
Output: 29.510
